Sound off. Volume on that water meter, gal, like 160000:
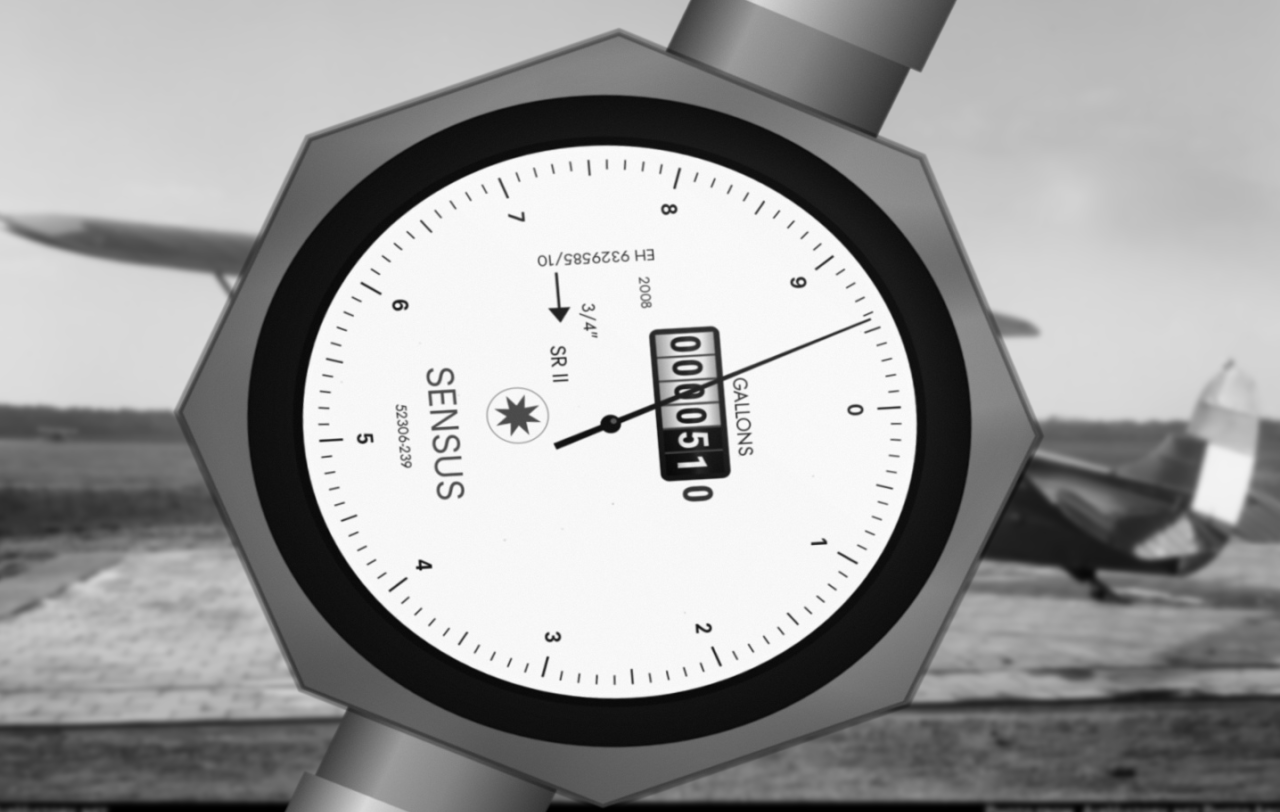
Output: 509.4
